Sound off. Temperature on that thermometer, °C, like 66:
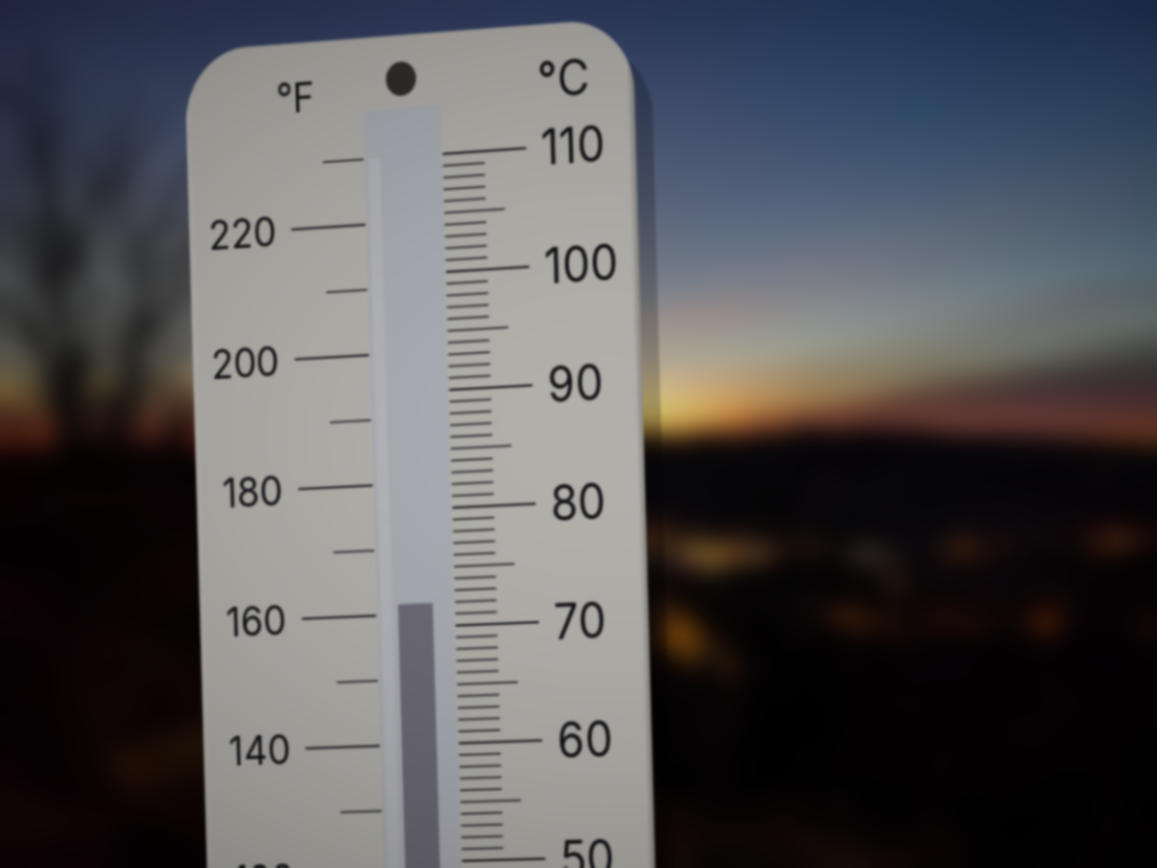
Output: 72
